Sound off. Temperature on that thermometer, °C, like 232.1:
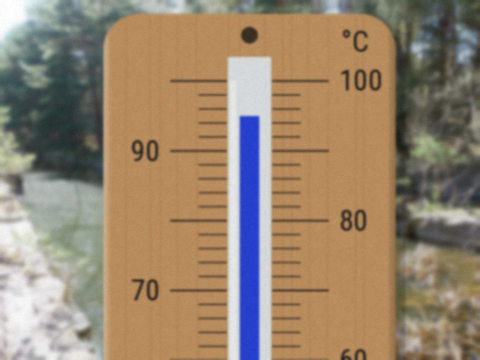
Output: 95
